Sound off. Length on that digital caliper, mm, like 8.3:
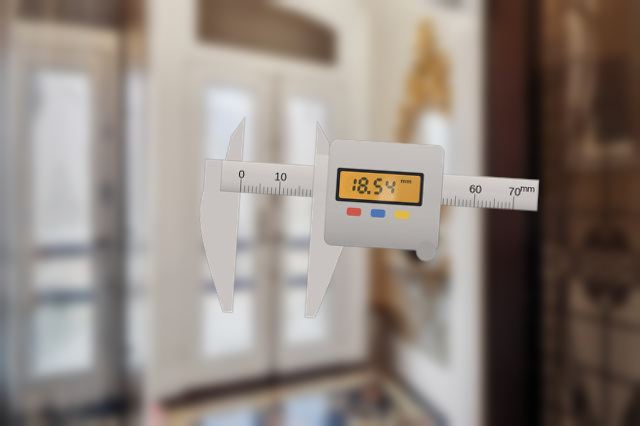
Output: 18.54
